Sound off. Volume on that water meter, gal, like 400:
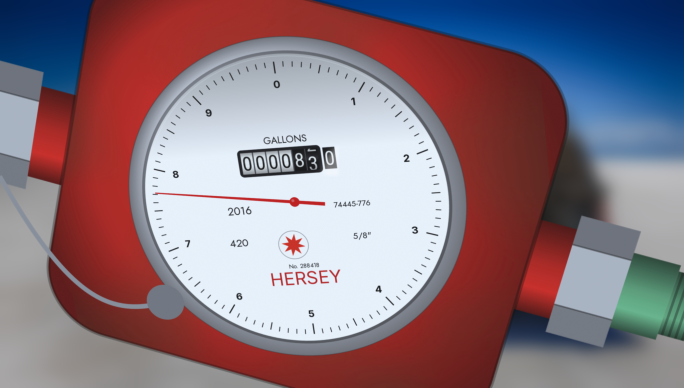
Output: 827.7
